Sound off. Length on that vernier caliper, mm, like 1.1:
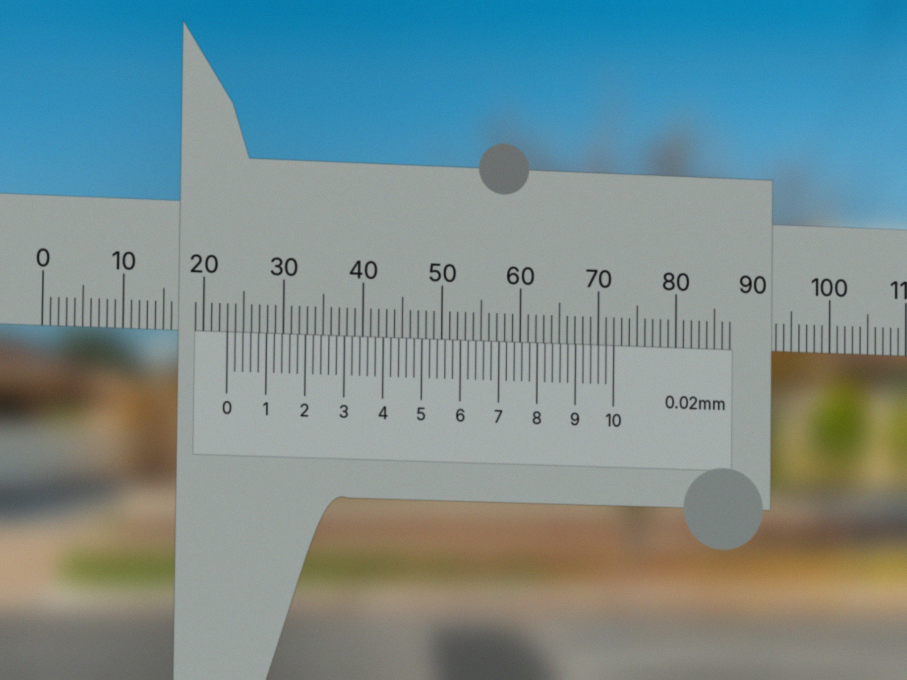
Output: 23.0
